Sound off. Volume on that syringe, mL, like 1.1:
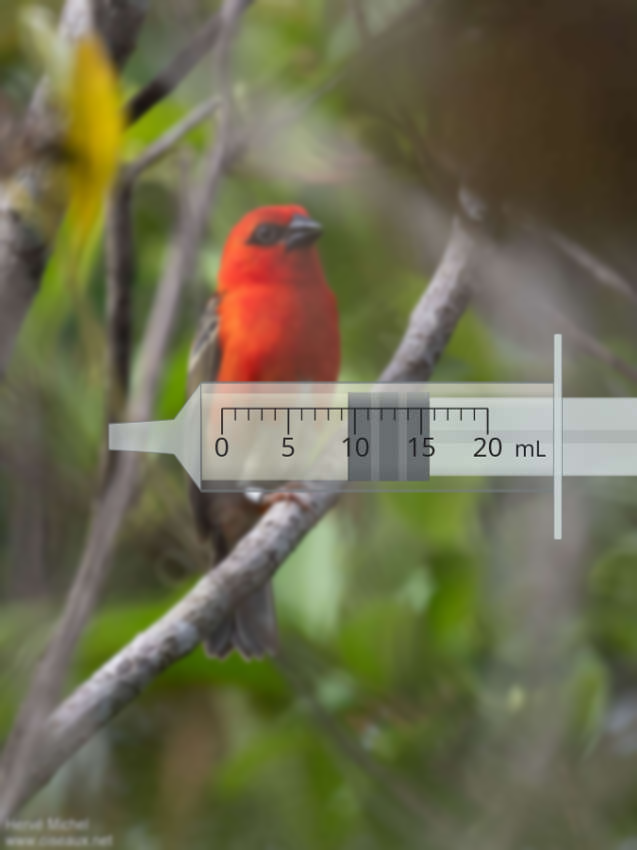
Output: 9.5
